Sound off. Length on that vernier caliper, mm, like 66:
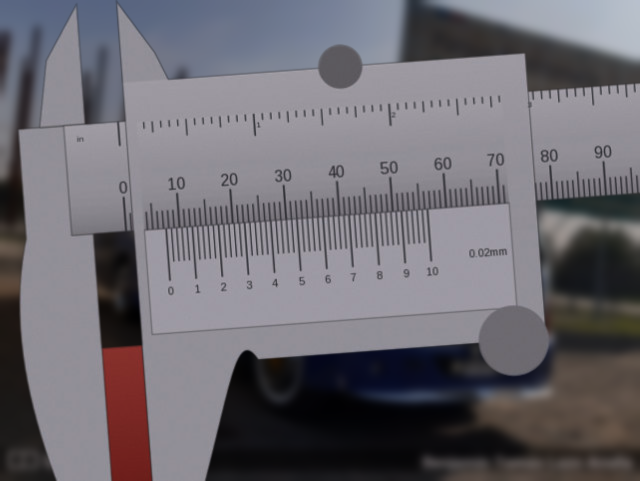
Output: 7.5
